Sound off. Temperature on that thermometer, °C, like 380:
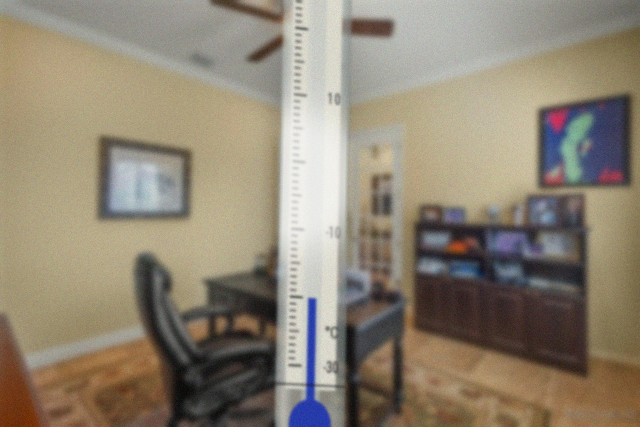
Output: -20
